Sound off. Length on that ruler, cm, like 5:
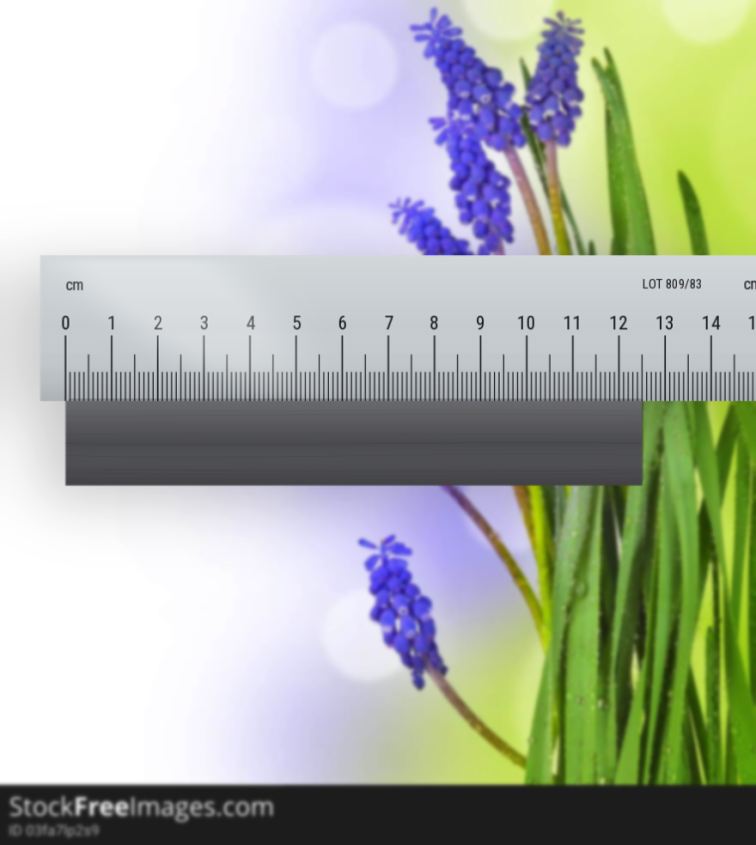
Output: 12.5
